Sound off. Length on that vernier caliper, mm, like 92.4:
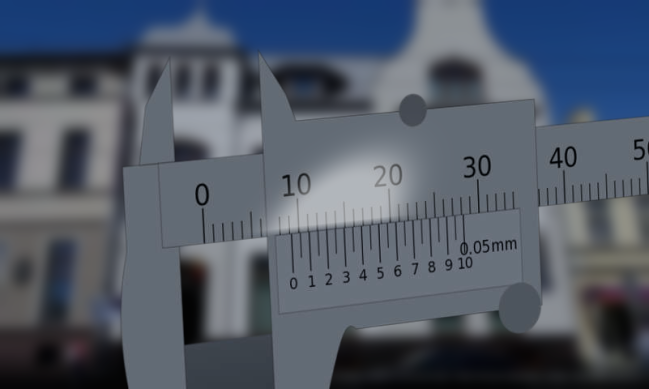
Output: 9.2
